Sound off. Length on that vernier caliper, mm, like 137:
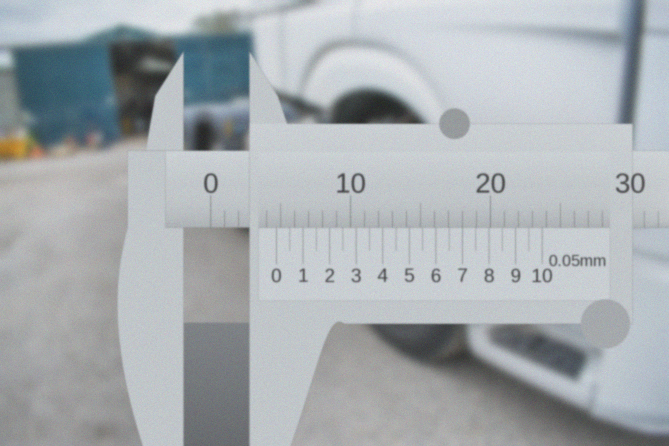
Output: 4.7
